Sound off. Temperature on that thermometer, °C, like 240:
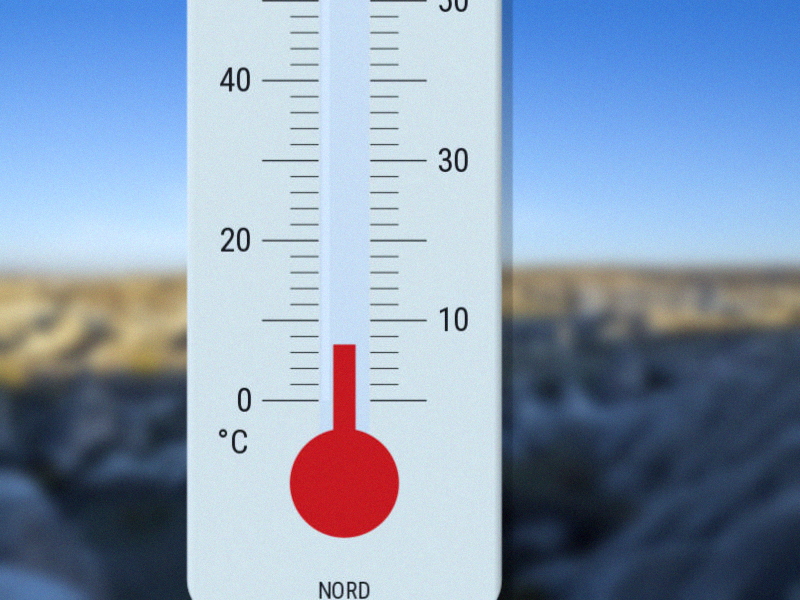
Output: 7
